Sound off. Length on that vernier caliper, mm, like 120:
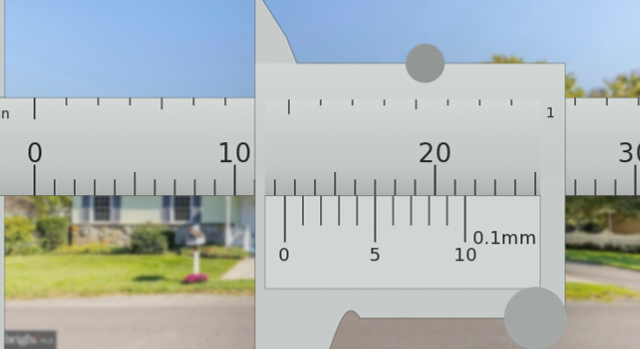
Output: 12.5
